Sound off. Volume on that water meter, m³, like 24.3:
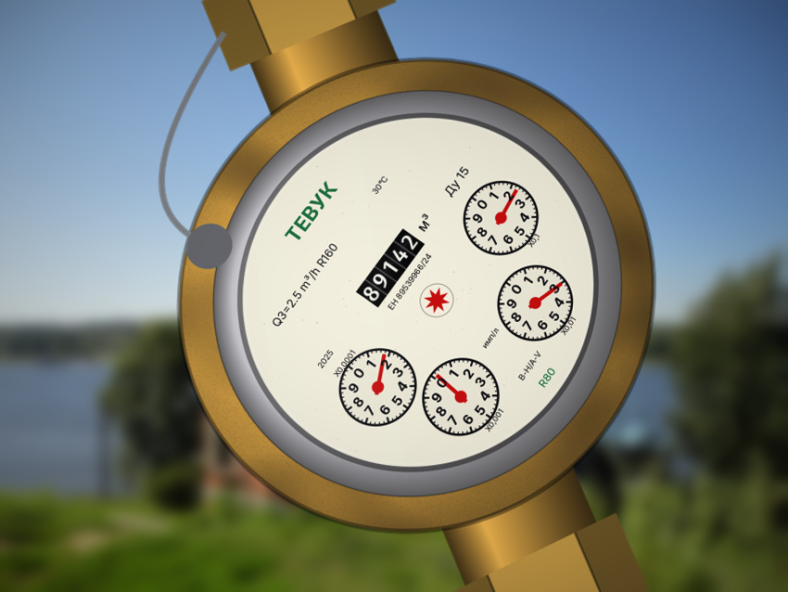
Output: 89142.2301
